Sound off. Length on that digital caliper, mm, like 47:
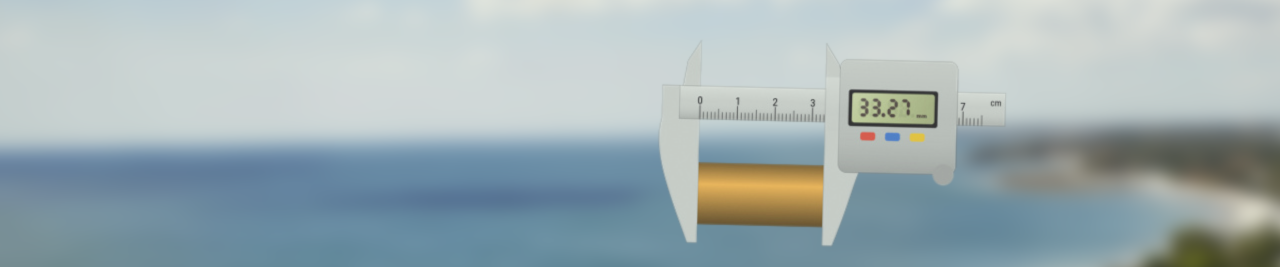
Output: 33.27
